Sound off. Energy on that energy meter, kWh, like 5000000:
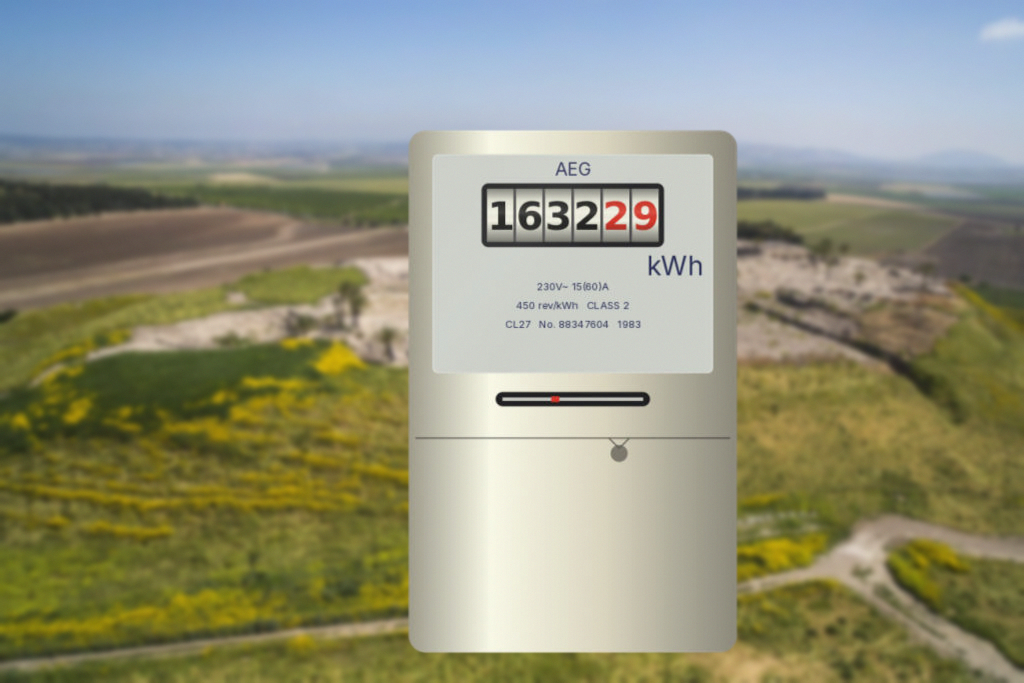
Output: 1632.29
